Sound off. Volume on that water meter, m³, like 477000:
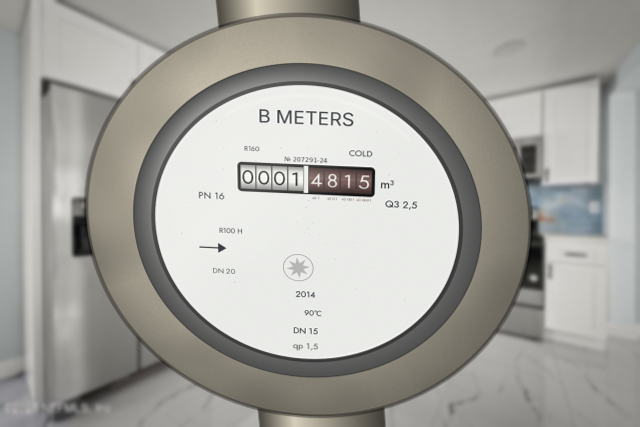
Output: 1.4815
